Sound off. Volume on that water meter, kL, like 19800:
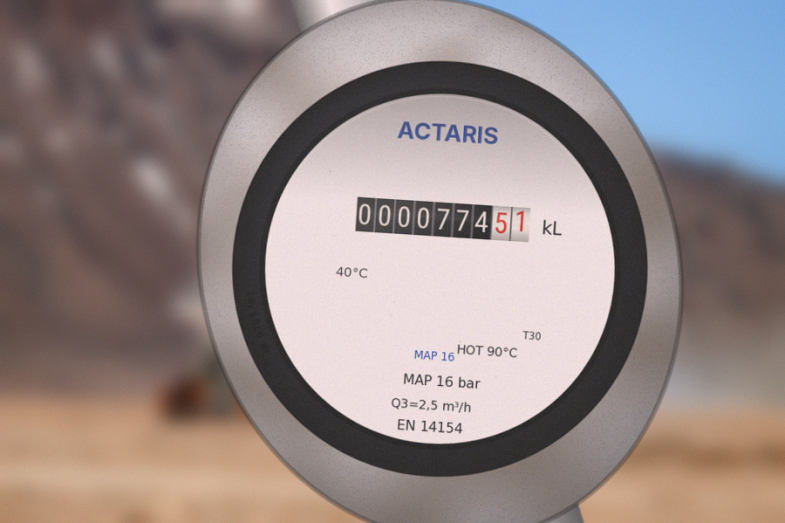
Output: 774.51
